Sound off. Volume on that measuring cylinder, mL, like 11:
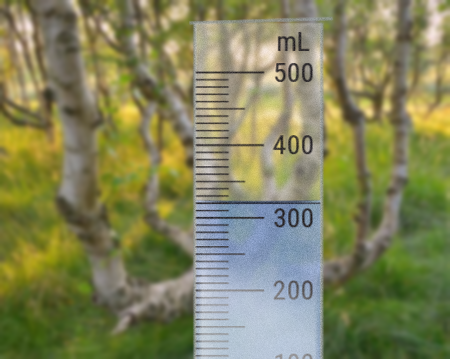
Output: 320
